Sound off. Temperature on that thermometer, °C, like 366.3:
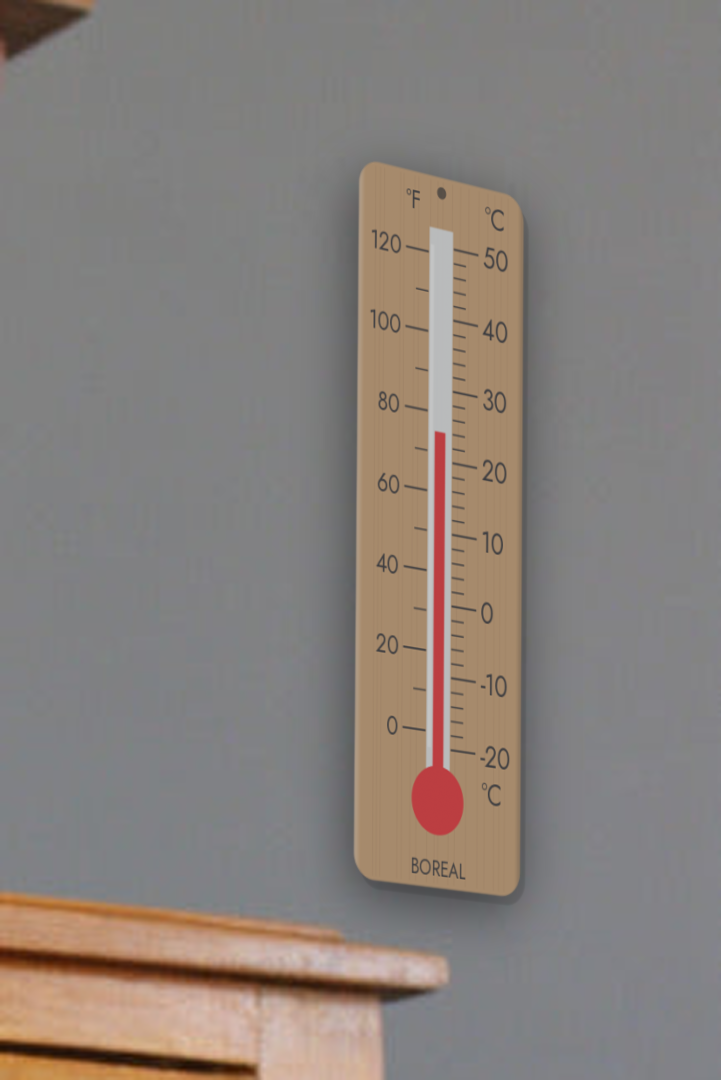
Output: 24
